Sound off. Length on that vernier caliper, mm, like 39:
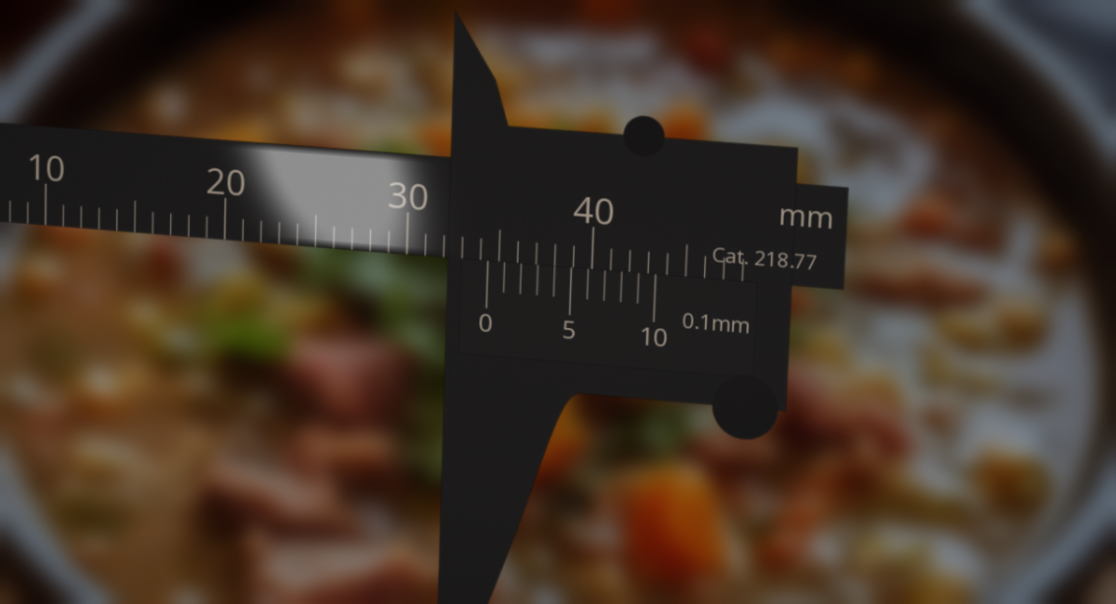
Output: 34.4
